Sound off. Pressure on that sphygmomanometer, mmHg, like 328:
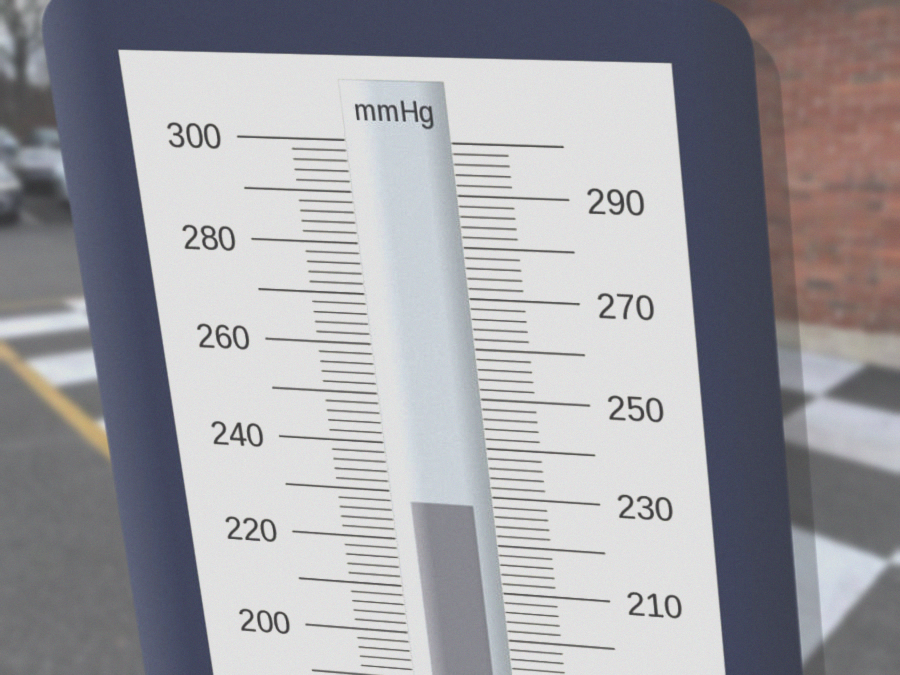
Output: 228
